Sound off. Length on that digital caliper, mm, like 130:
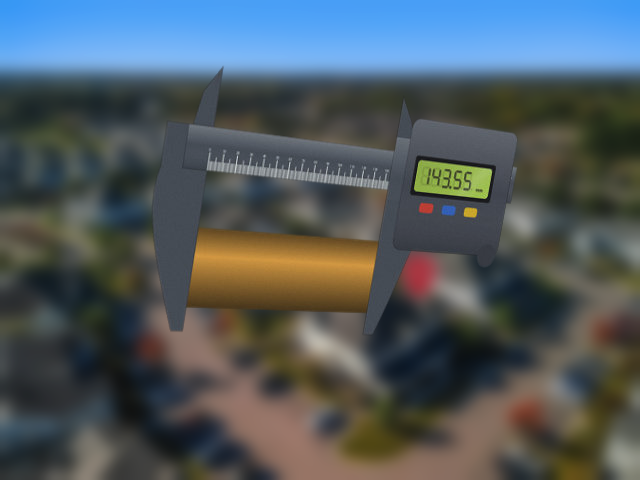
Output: 143.55
